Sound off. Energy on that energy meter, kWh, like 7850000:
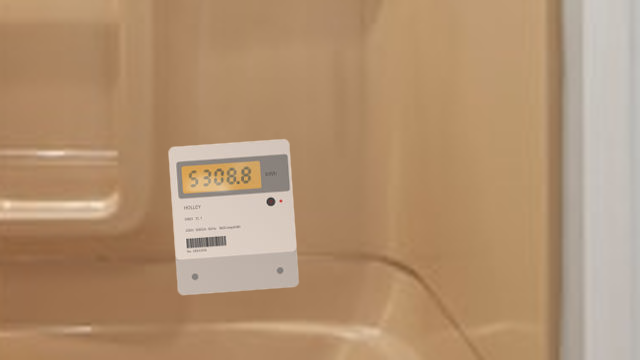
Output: 5308.8
